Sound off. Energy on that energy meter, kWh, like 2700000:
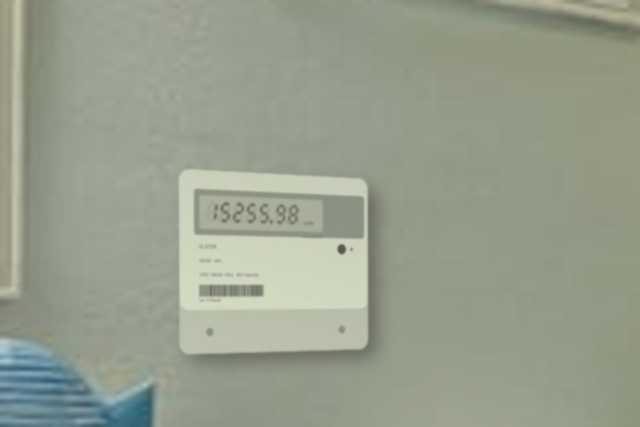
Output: 15255.98
